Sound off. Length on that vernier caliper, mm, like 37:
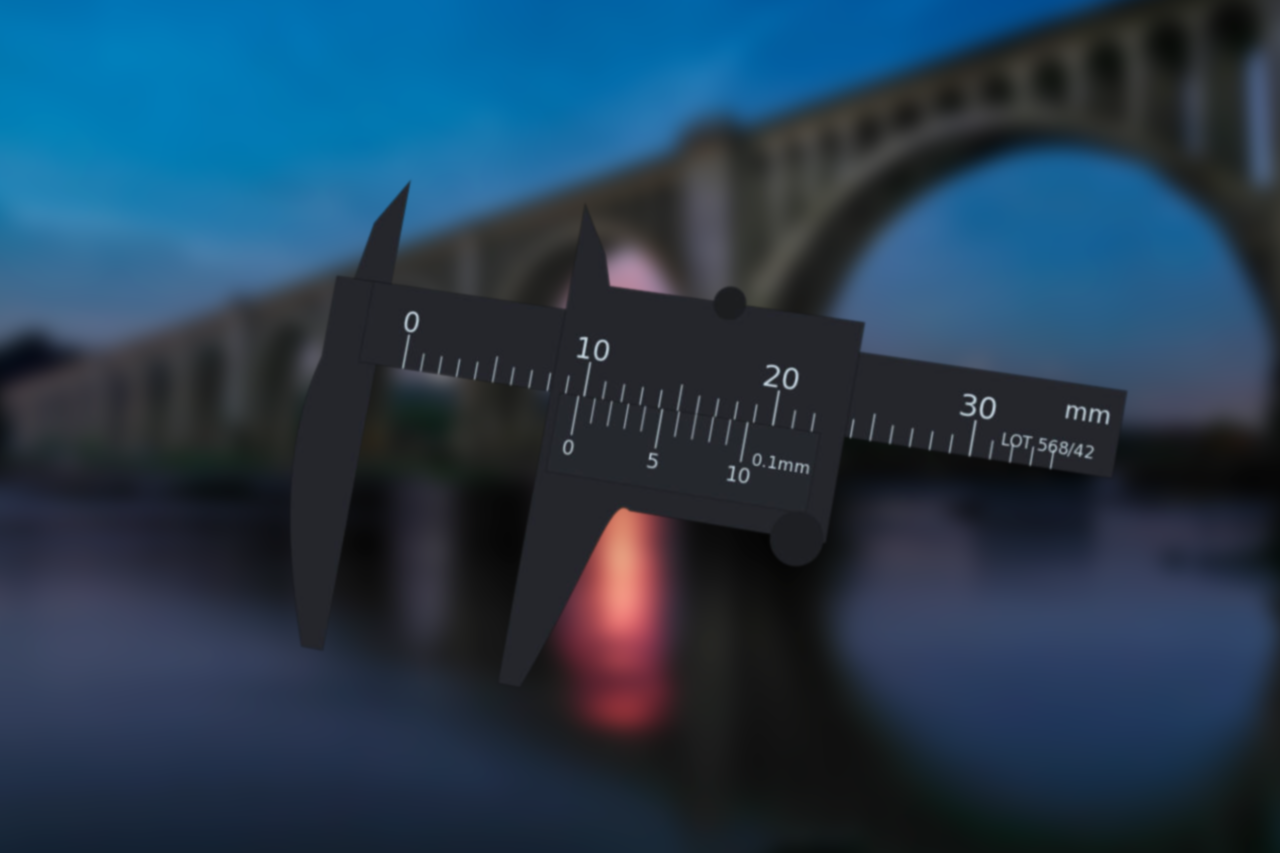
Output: 9.7
